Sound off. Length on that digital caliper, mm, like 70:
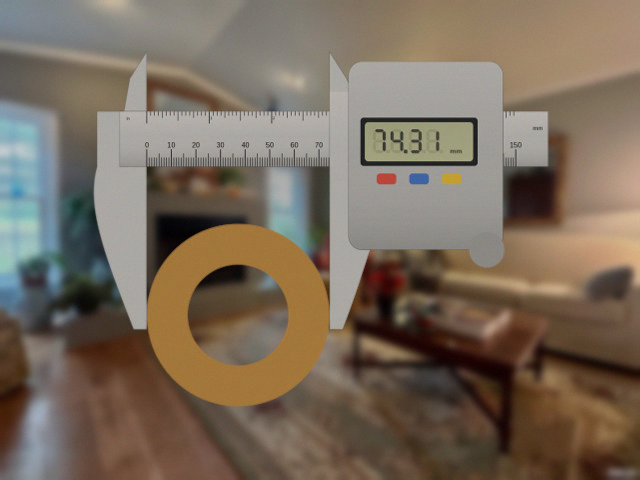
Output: 74.31
